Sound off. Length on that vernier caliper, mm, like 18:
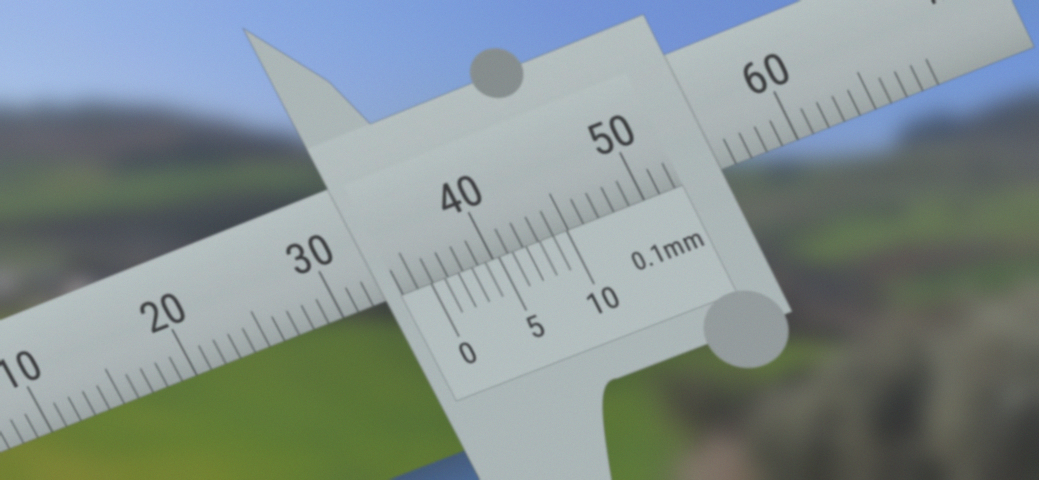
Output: 35.9
